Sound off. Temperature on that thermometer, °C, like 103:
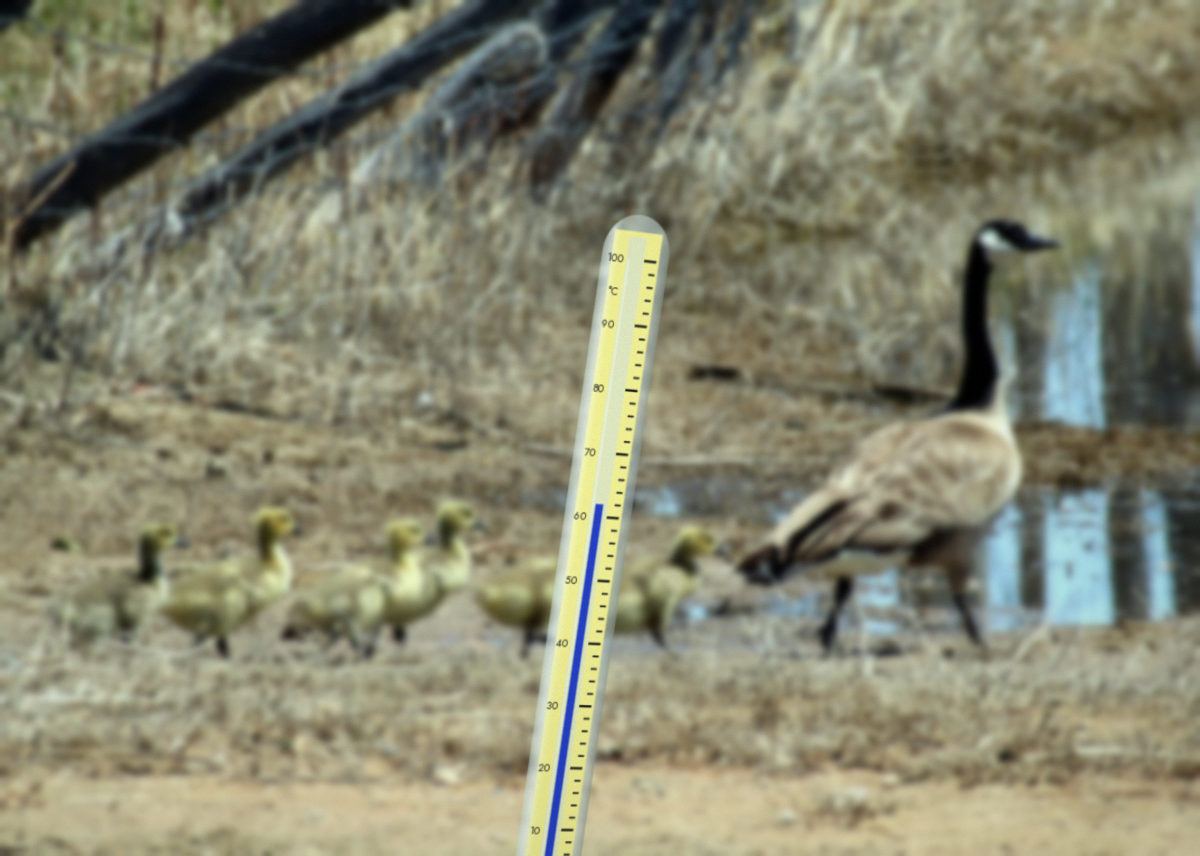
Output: 62
